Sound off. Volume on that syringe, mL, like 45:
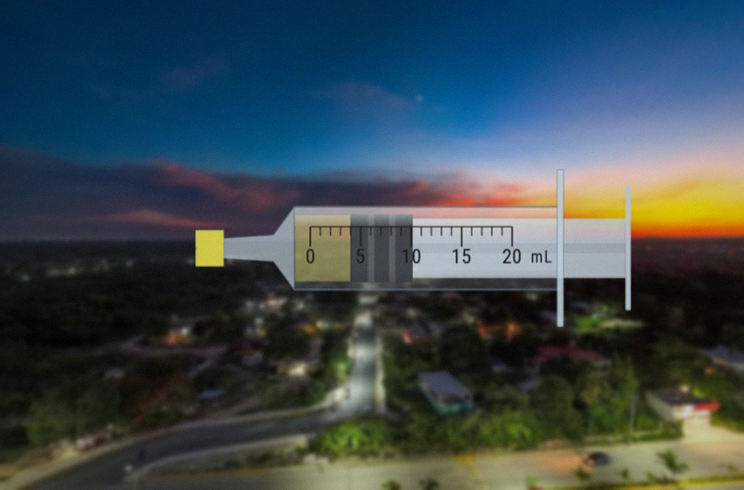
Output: 4
